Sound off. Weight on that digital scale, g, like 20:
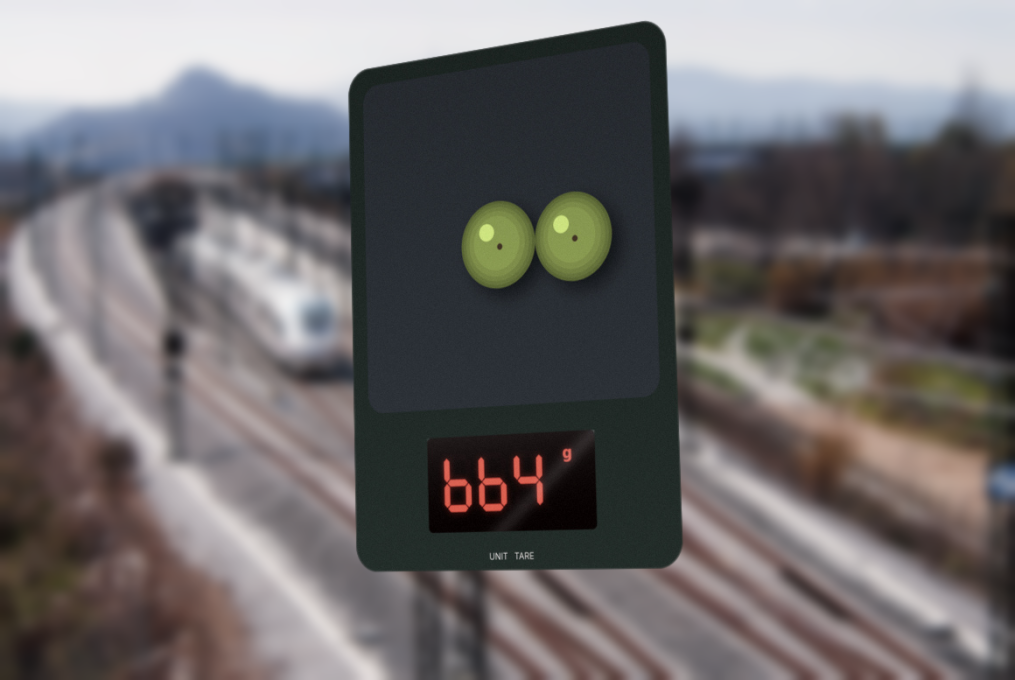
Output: 664
